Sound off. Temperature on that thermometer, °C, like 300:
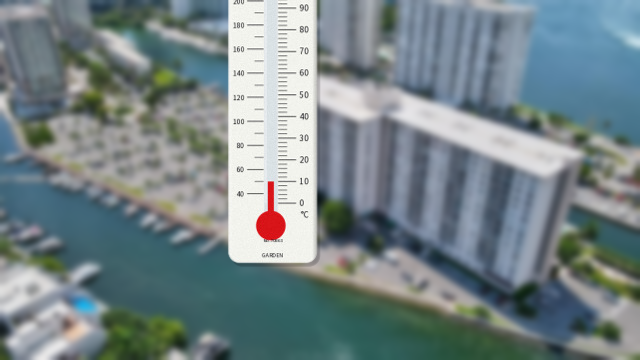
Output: 10
